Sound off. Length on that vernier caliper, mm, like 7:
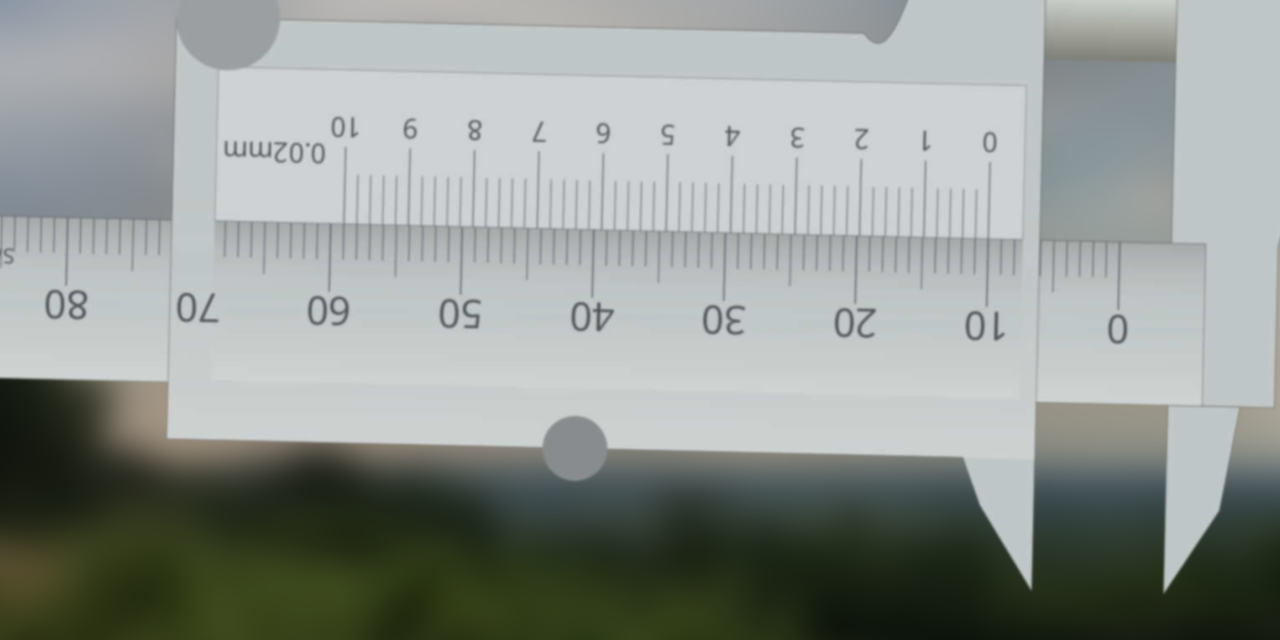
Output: 10.0
